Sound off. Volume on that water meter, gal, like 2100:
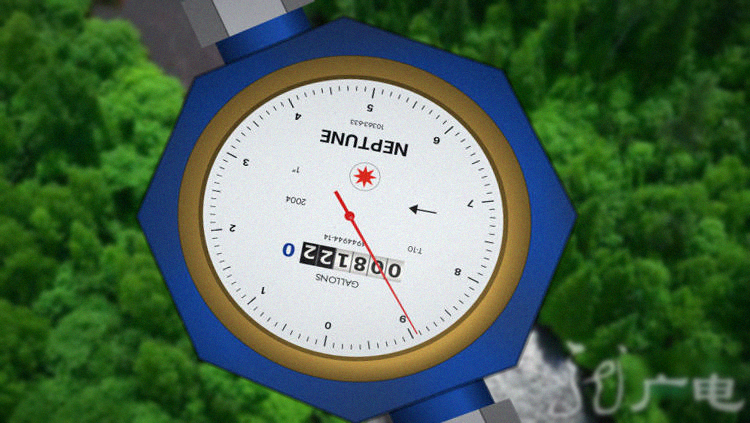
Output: 81218.9
